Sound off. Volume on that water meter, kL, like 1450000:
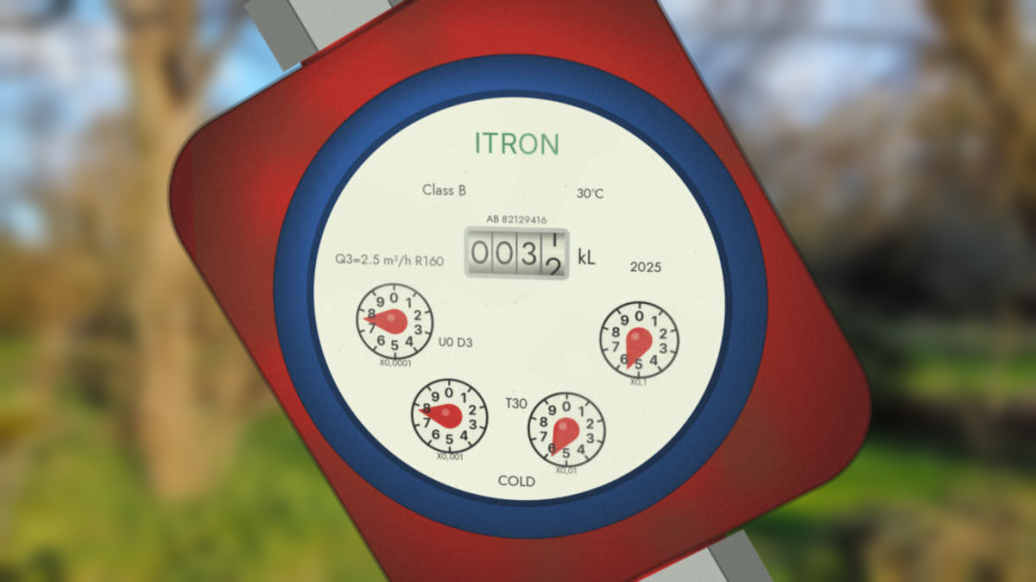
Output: 31.5577
